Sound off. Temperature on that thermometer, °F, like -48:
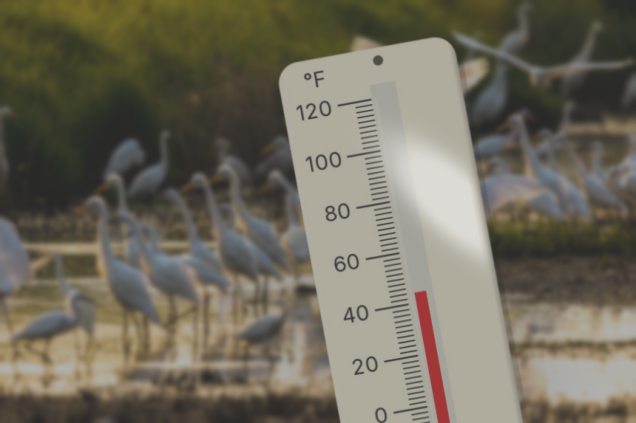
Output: 44
